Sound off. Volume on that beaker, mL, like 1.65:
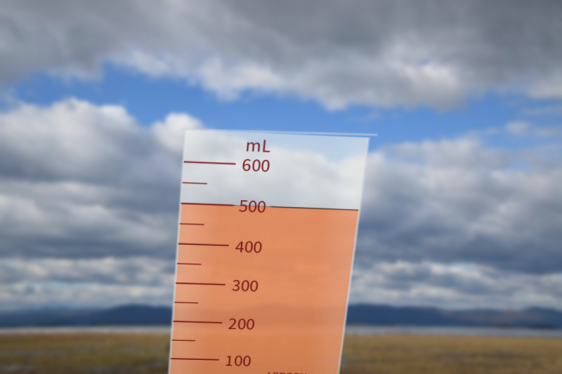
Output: 500
